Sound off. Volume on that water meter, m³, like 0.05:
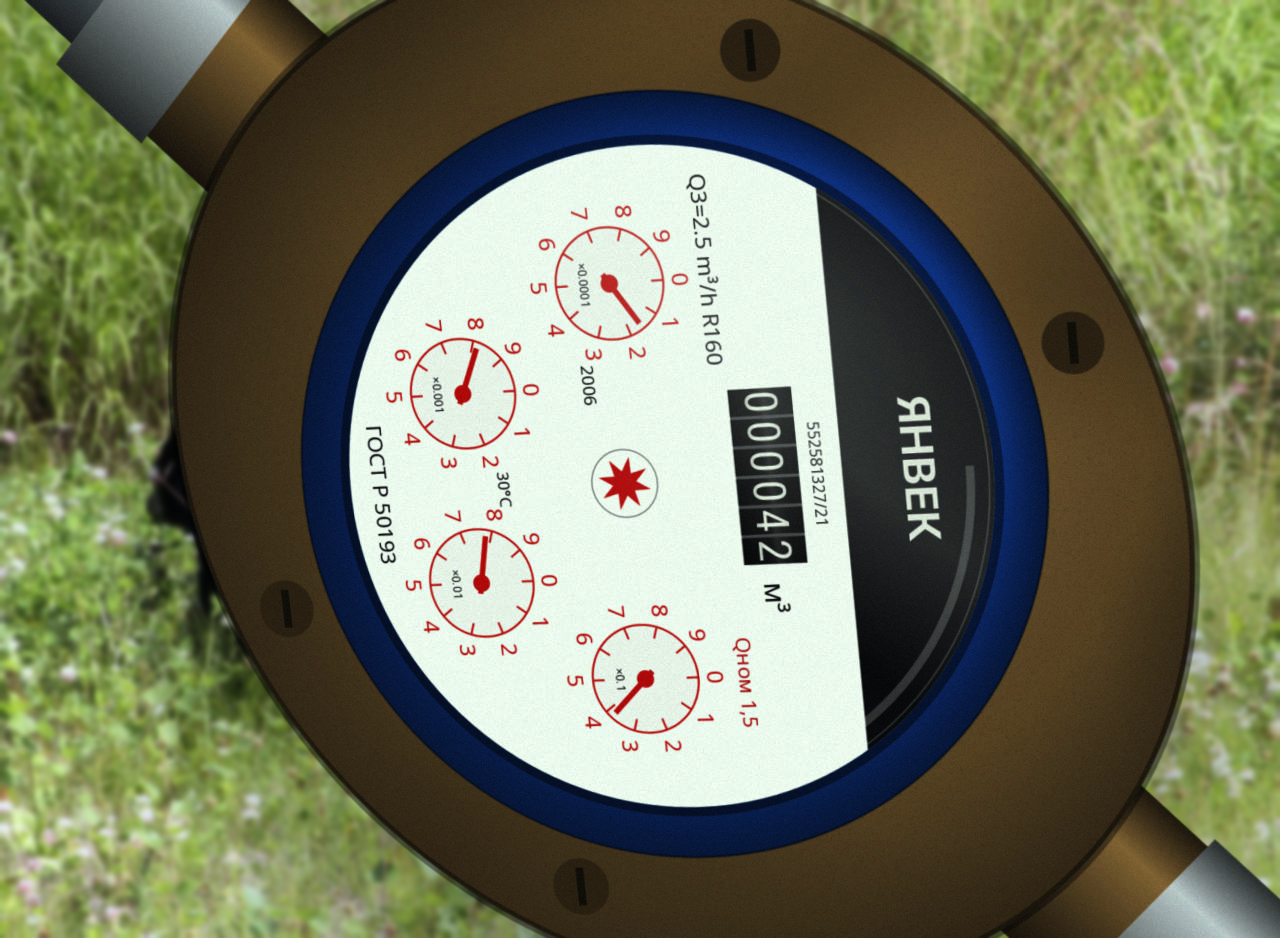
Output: 42.3781
